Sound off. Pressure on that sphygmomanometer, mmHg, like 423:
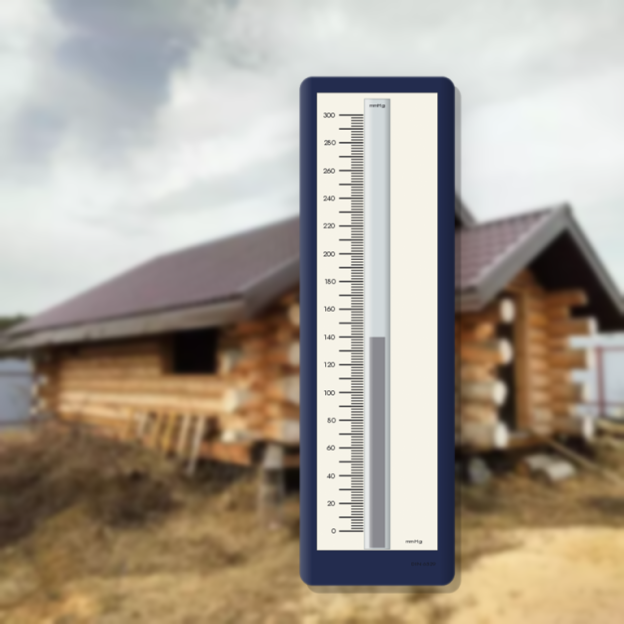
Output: 140
